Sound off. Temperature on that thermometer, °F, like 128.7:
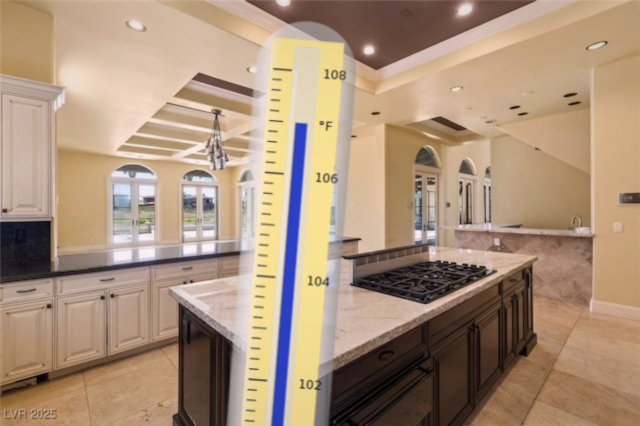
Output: 107
